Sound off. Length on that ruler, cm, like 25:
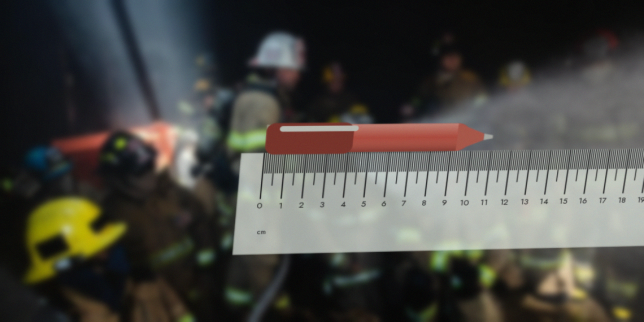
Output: 11
